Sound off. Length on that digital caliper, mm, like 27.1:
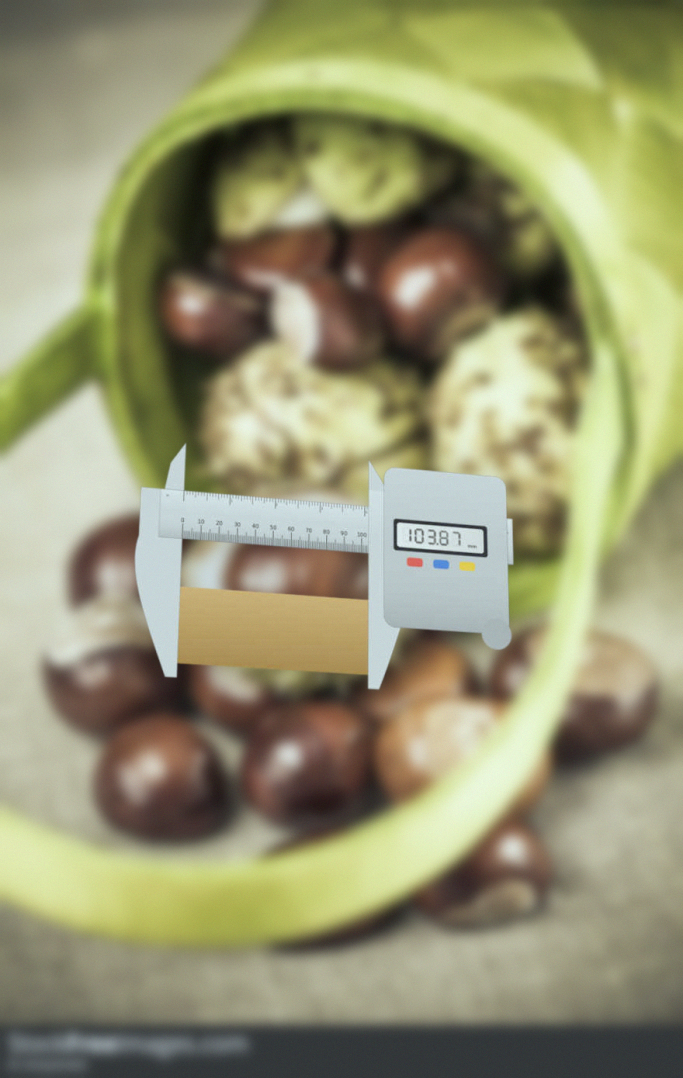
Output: 103.87
